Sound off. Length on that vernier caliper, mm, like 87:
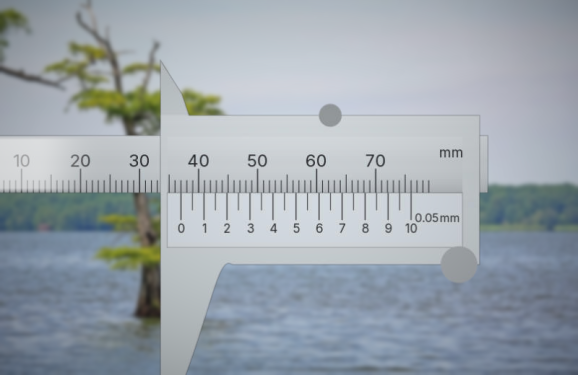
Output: 37.0
